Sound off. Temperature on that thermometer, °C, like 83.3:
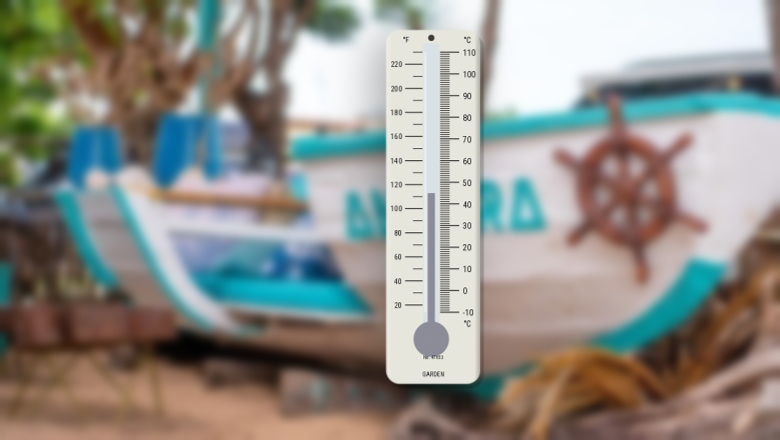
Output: 45
